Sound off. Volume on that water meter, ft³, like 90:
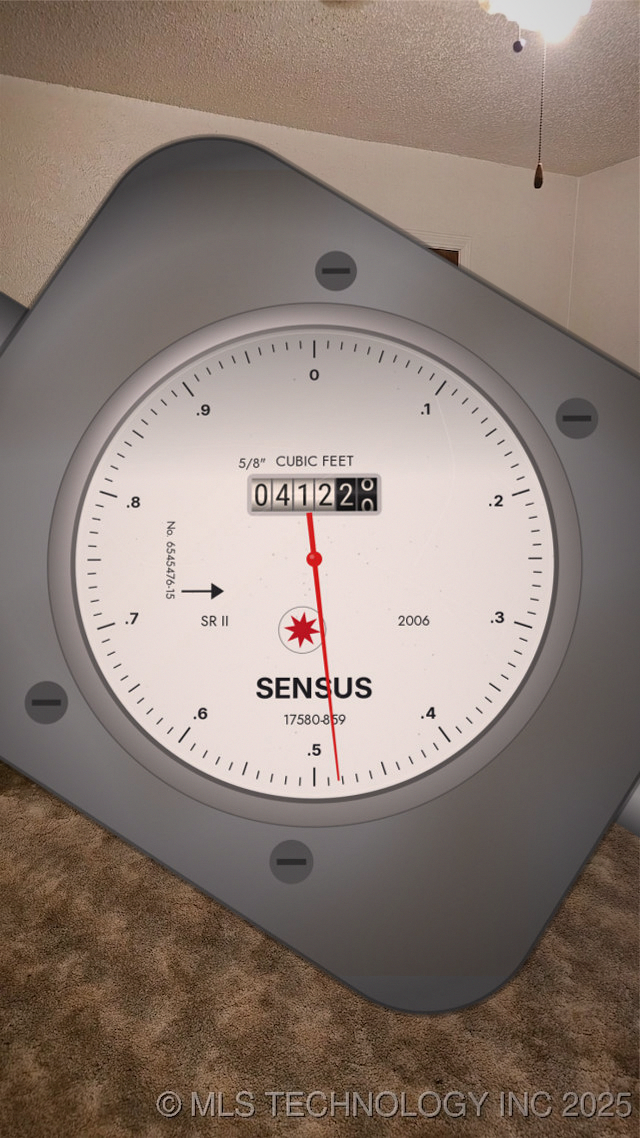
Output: 41228.48
